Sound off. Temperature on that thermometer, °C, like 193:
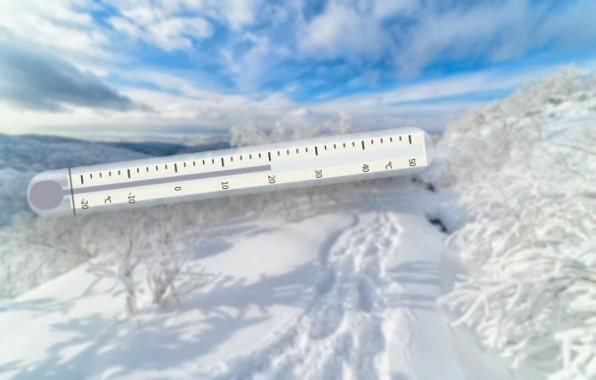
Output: 20
